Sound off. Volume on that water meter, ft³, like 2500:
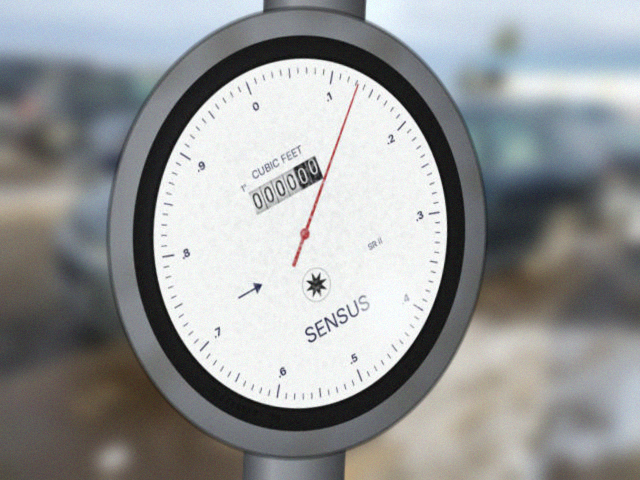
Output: 0.13
